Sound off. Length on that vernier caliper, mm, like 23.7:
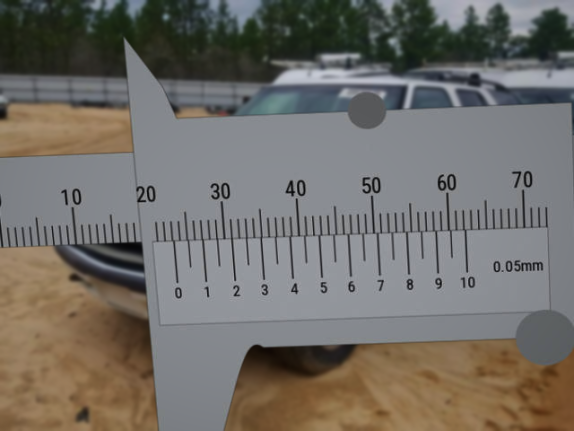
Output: 23.2
